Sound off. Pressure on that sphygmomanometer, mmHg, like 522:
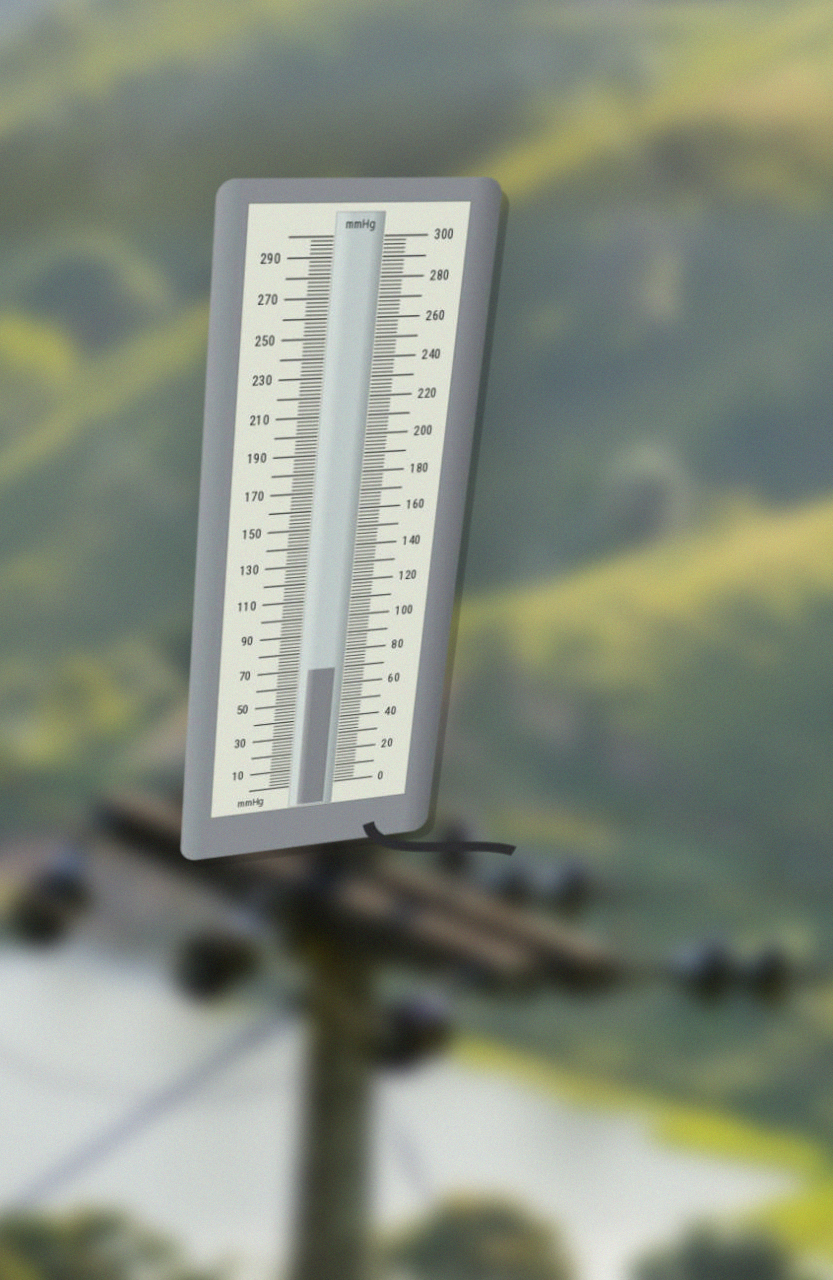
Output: 70
